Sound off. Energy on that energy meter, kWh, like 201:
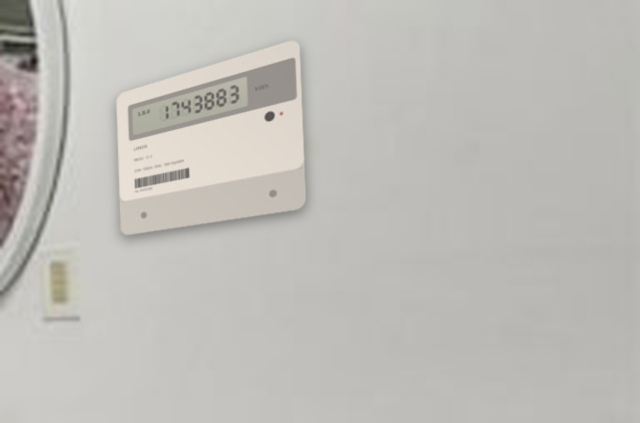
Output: 1743883
